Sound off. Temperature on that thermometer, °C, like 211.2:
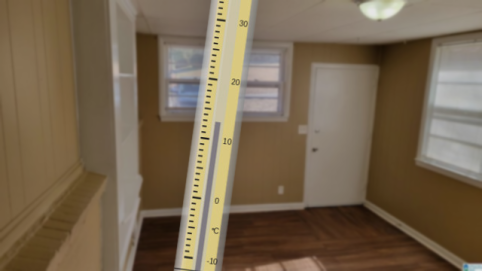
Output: 13
